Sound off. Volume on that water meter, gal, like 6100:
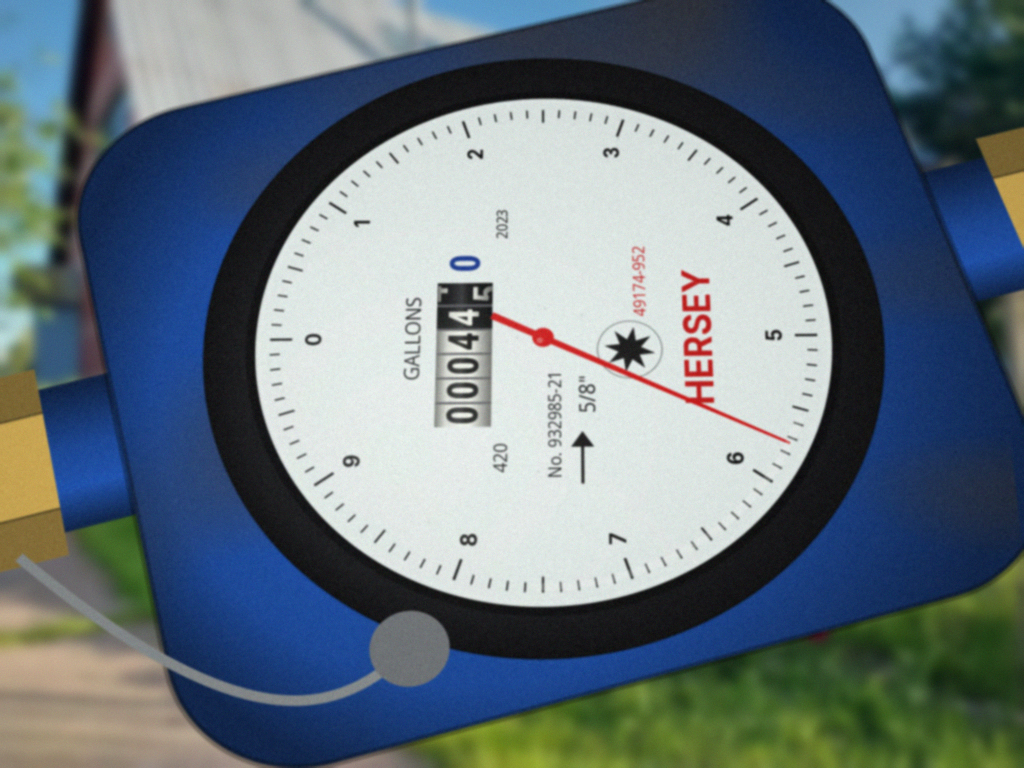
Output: 4445.7
